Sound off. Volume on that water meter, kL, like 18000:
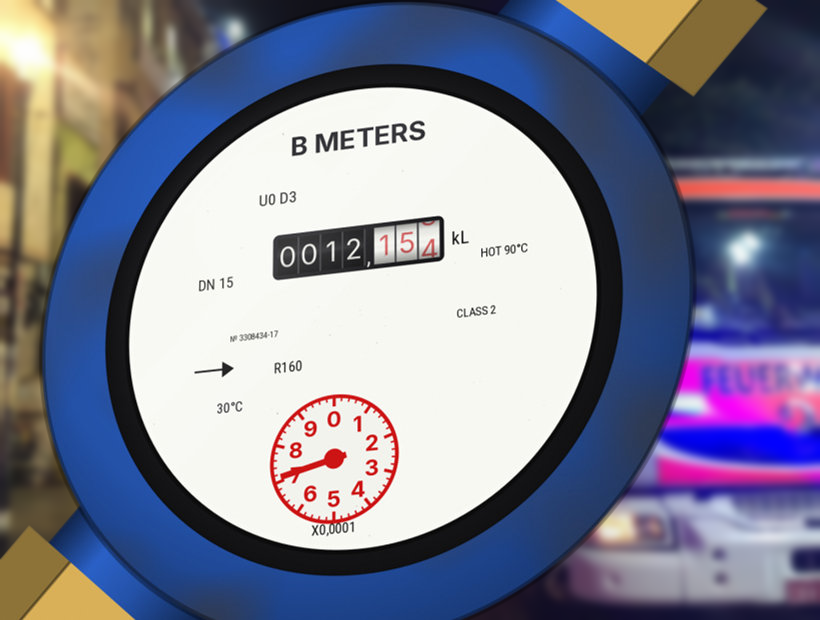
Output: 12.1537
